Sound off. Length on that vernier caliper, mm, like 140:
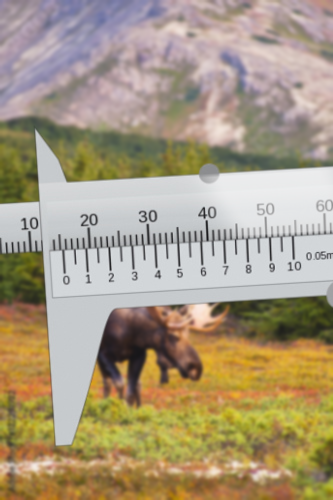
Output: 15.5
